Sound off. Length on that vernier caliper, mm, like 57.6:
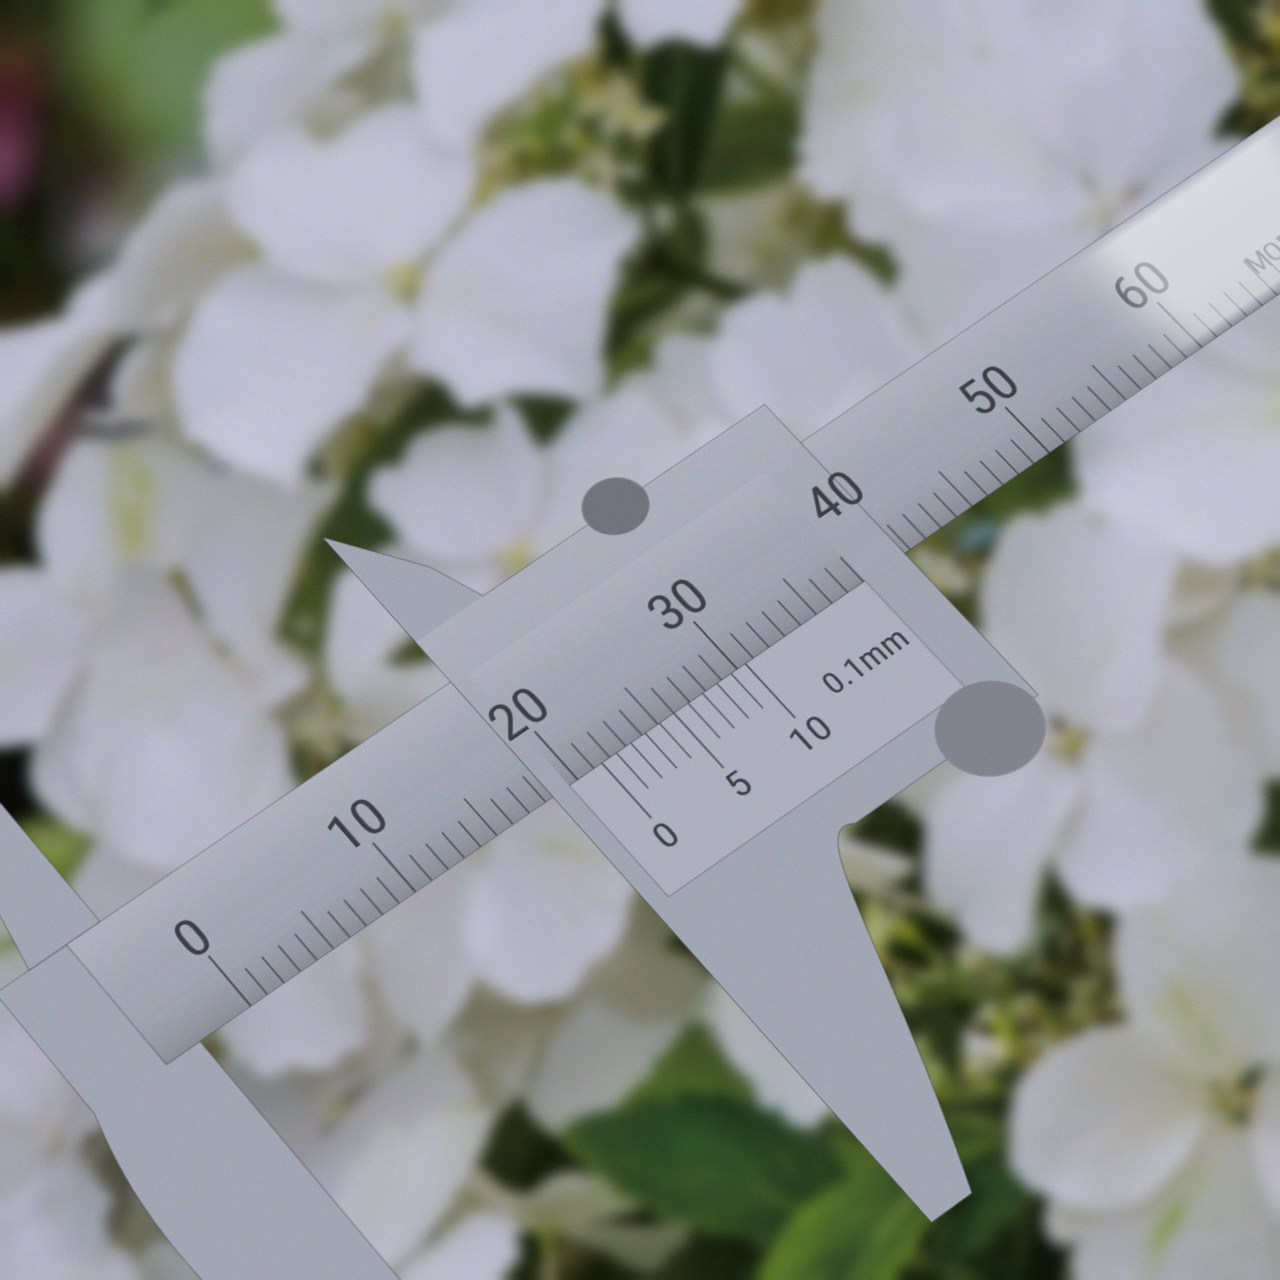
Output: 21.5
